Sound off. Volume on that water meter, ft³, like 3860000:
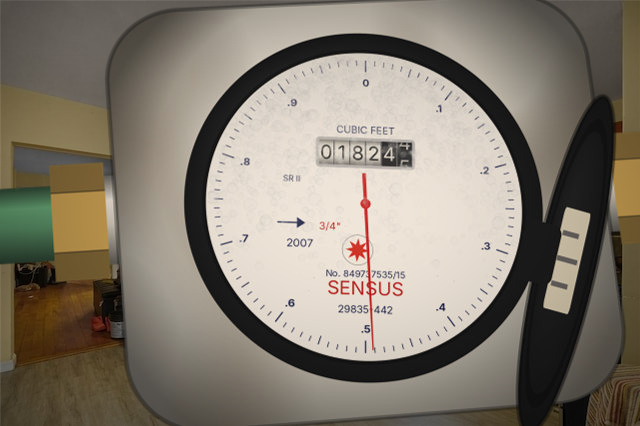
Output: 18244.49
